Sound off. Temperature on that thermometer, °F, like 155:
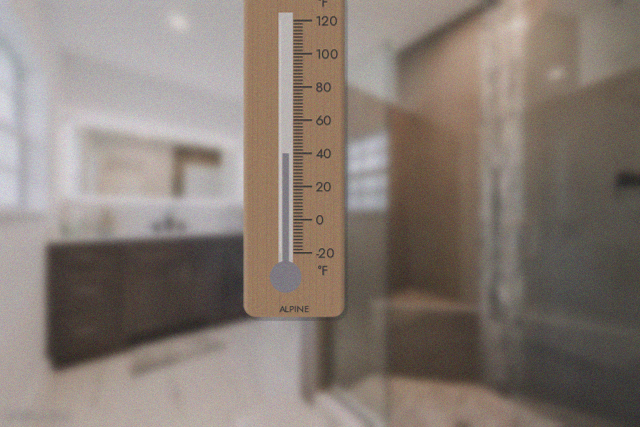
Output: 40
